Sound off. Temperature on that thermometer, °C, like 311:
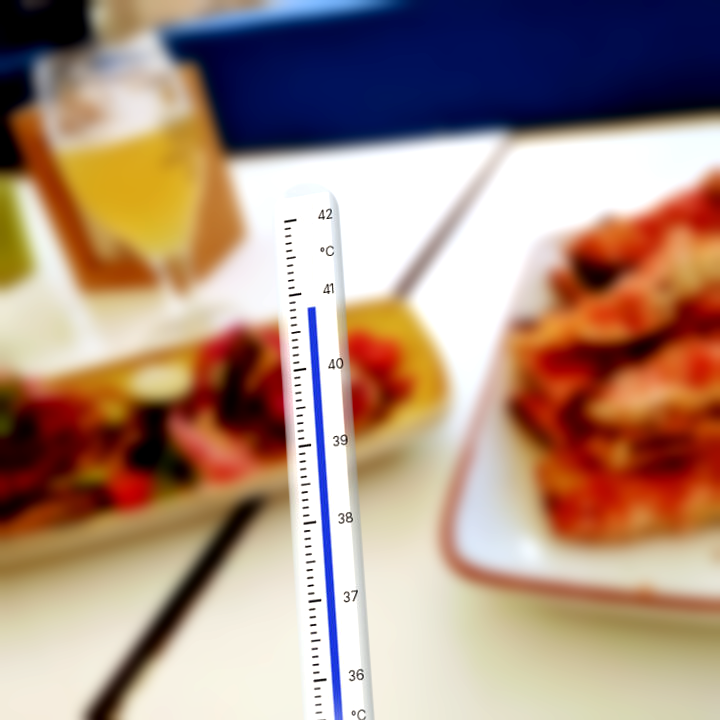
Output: 40.8
